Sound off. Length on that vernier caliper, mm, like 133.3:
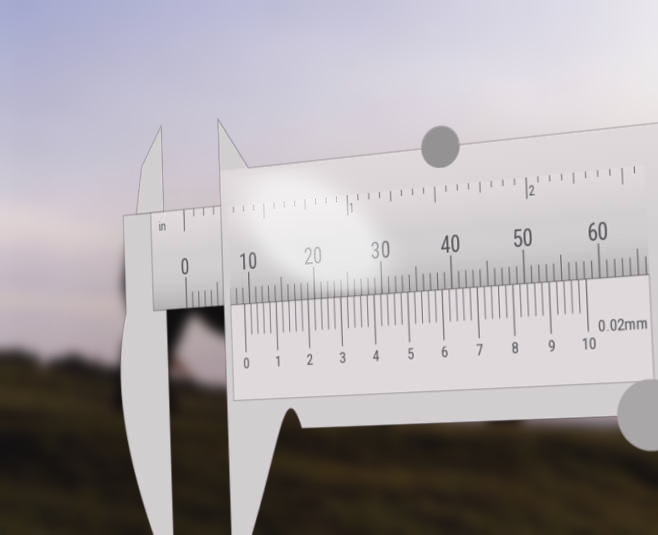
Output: 9.2
